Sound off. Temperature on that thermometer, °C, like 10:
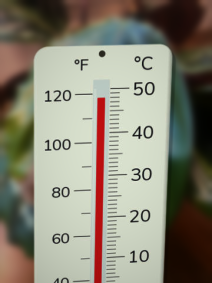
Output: 48
